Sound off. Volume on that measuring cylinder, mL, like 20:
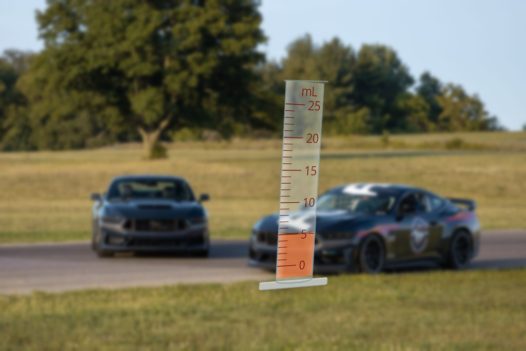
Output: 5
